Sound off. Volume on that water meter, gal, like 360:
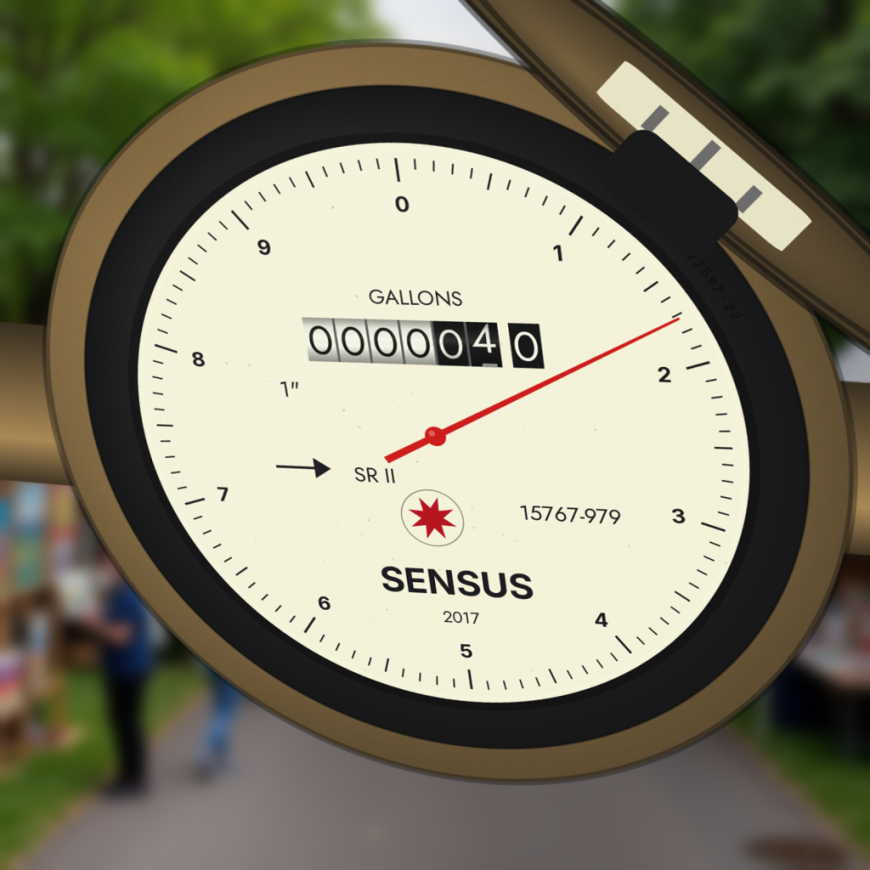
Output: 41.7
